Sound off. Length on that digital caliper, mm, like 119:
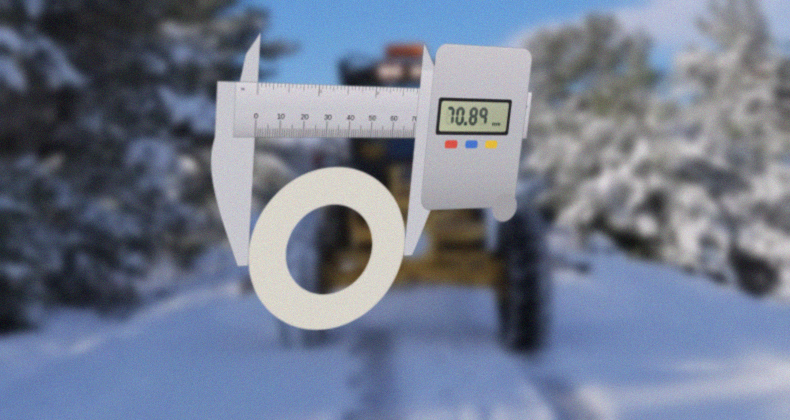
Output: 70.89
